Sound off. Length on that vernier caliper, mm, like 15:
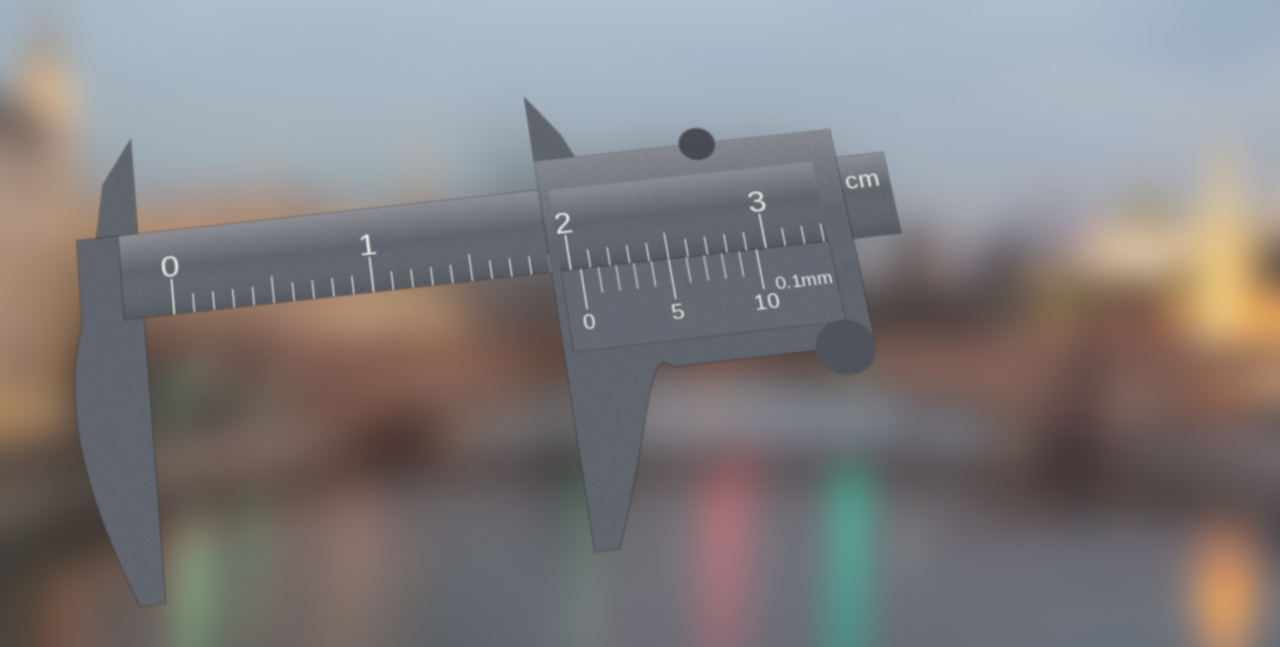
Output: 20.5
